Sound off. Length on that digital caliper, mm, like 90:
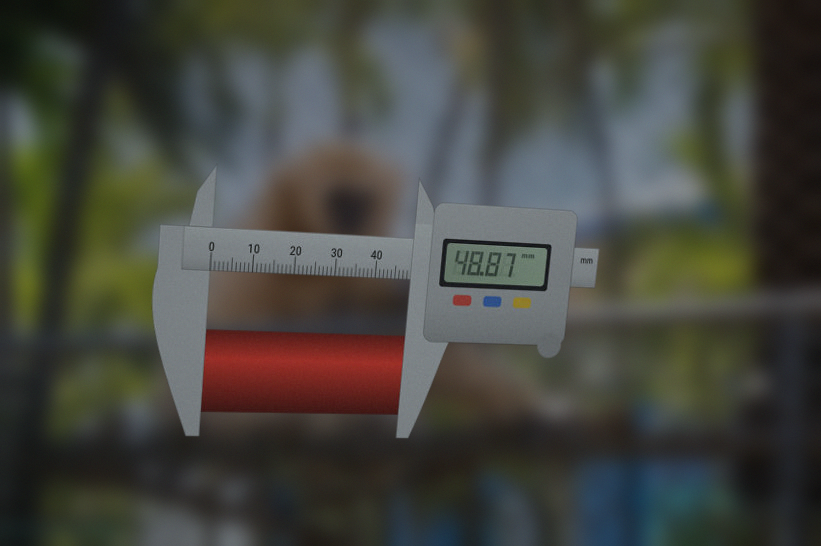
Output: 48.87
